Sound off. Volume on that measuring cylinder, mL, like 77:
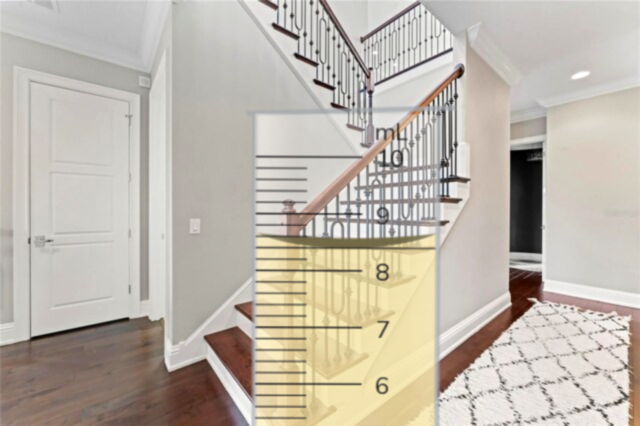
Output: 8.4
